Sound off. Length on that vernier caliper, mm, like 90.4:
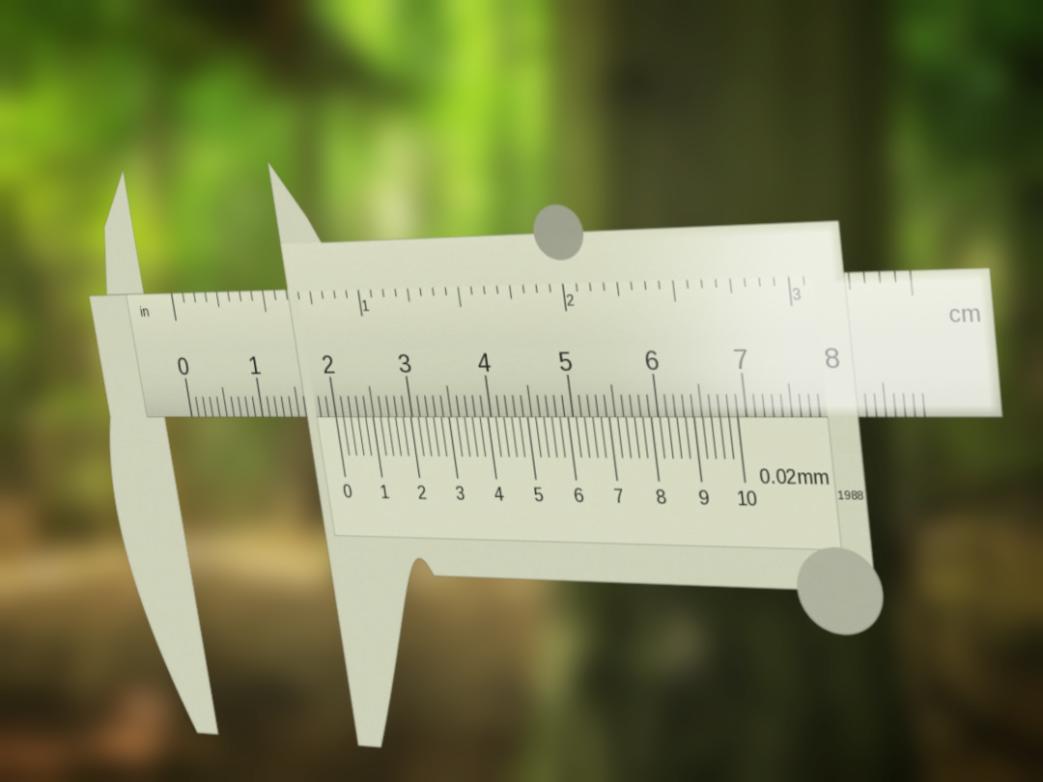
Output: 20.0
